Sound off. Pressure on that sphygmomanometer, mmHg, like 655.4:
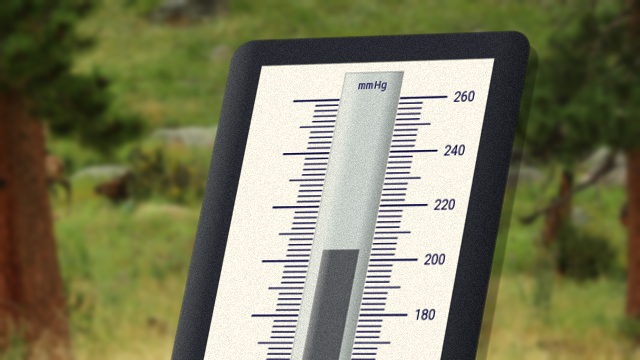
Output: 204
